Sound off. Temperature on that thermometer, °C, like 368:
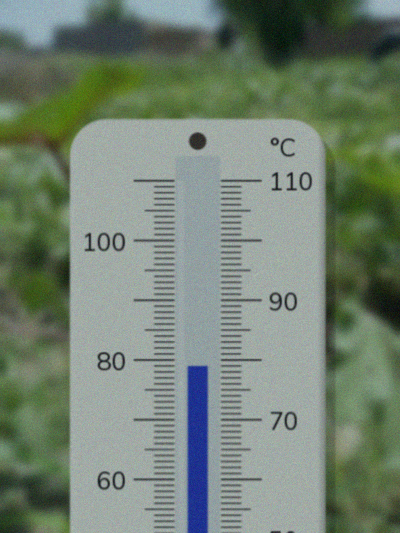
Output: 79
